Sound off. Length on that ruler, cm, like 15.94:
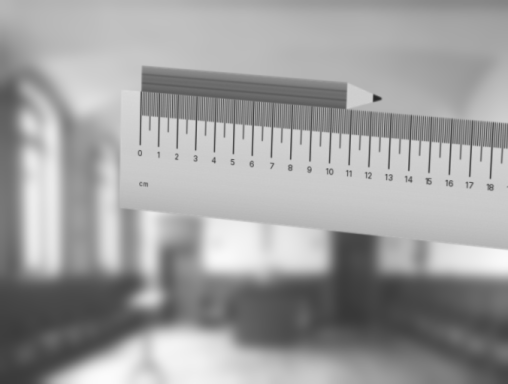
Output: 12.5
